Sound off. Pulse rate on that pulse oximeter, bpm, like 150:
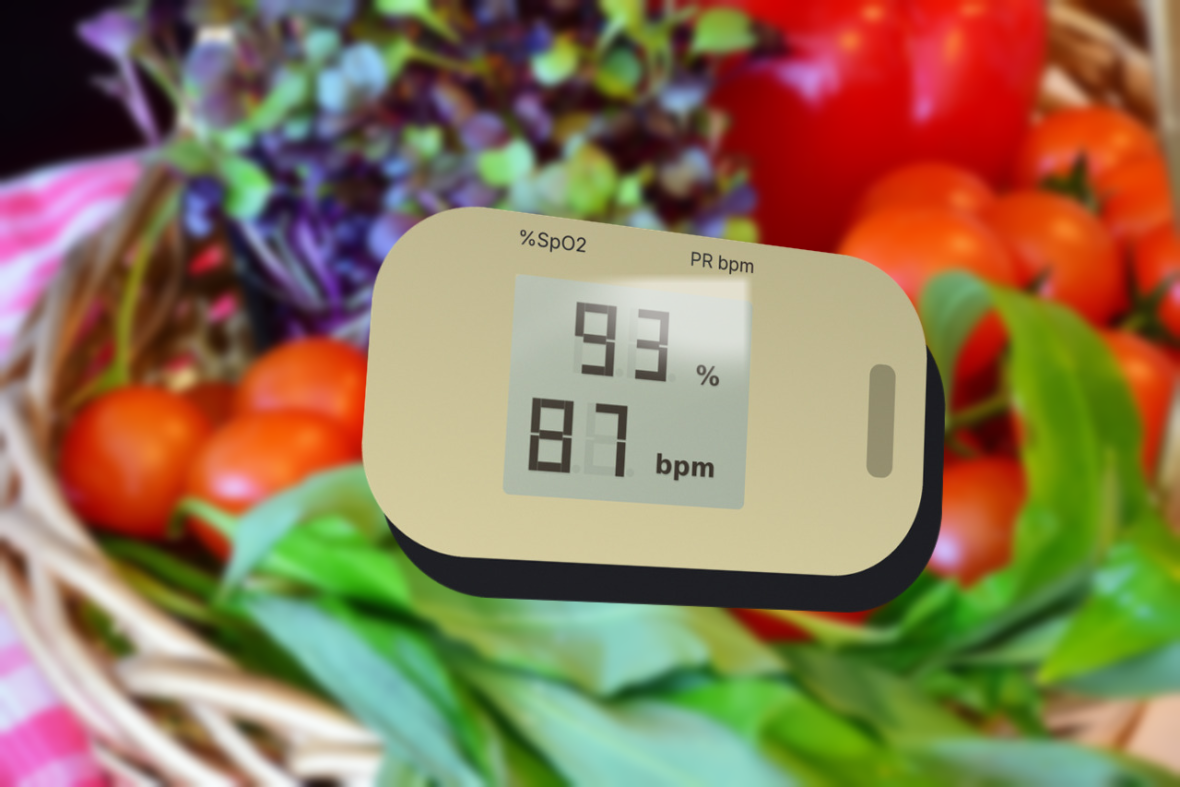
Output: 87
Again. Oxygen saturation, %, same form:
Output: 93
